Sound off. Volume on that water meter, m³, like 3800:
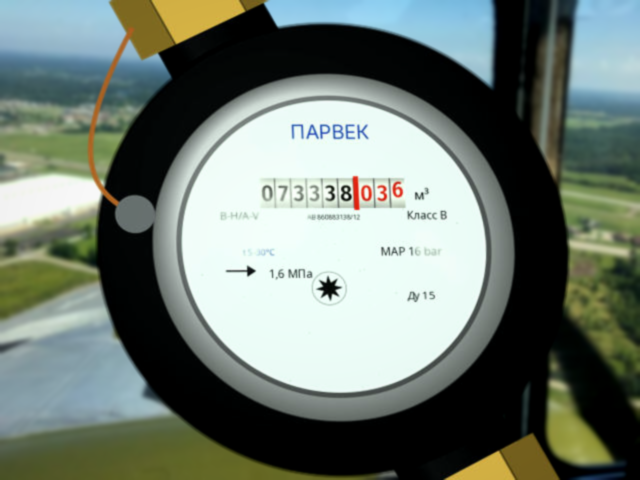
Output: 73338.036
